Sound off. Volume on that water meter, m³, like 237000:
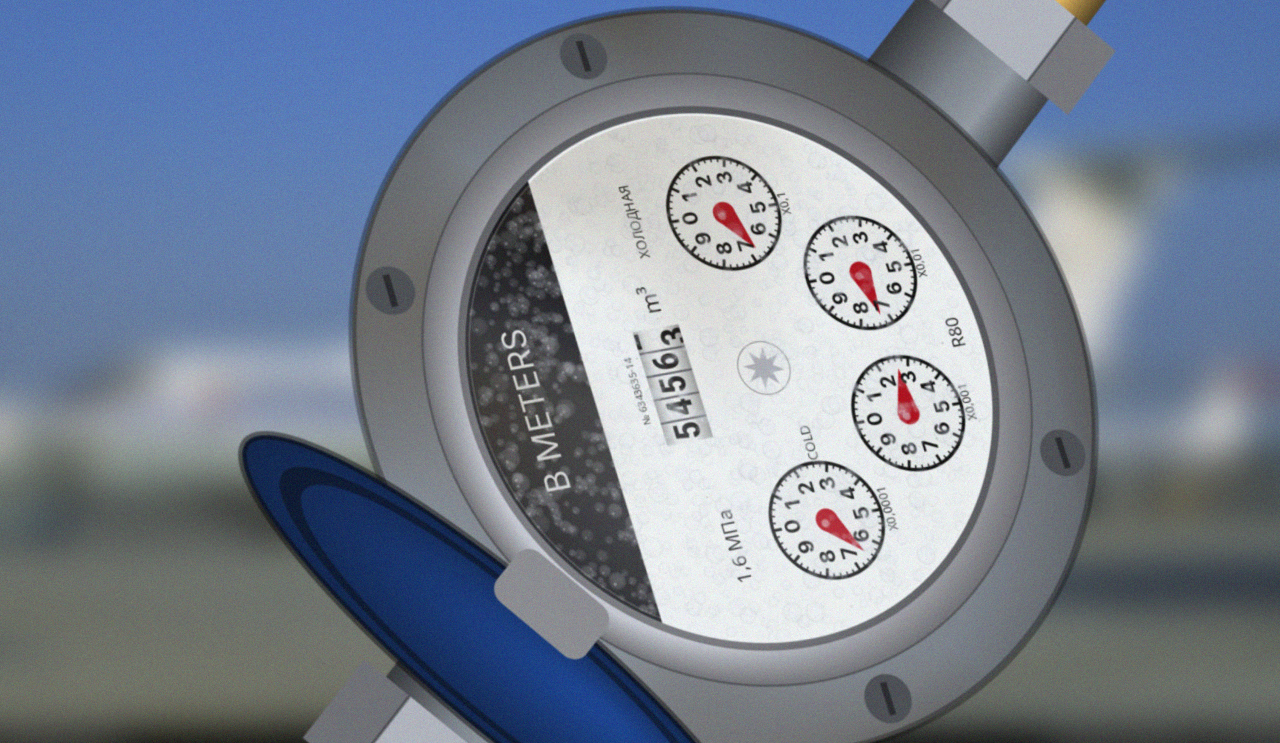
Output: 54562.6726
